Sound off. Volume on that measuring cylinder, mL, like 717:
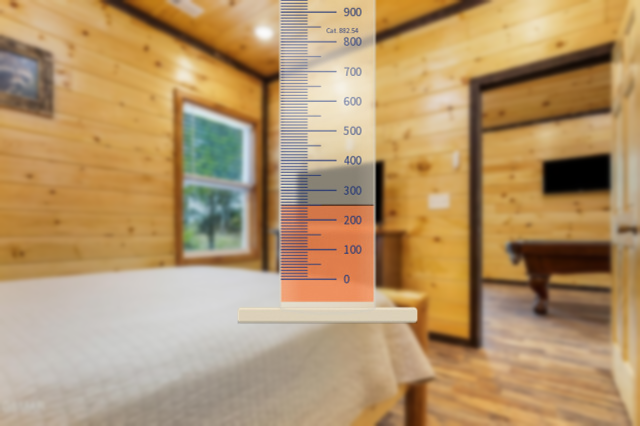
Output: 250
